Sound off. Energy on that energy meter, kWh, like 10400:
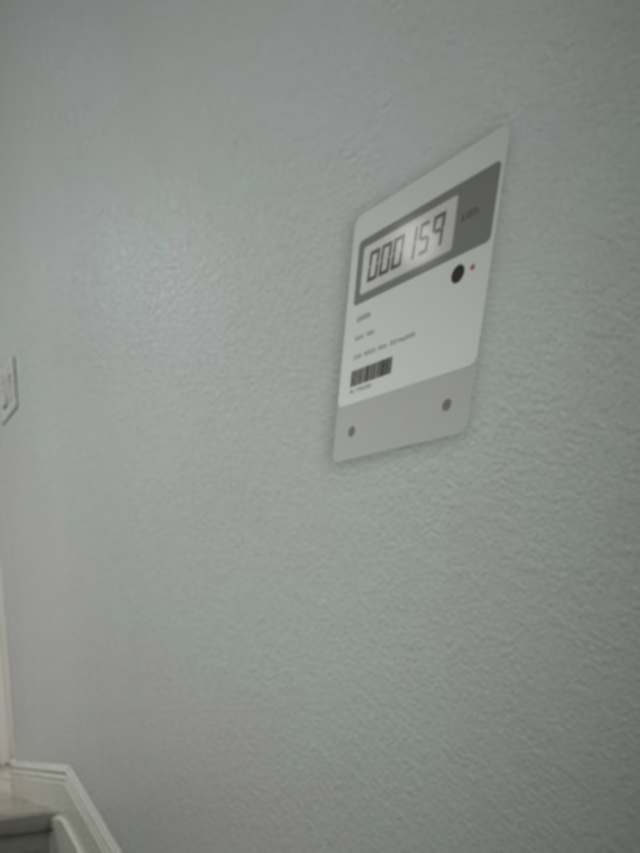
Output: 159
